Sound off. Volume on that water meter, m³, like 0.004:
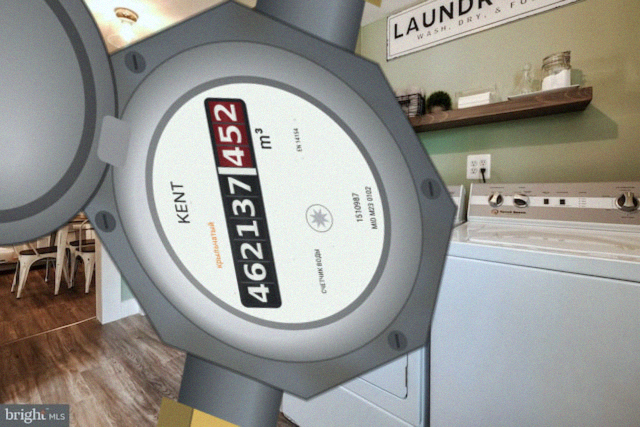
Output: 462137.452
